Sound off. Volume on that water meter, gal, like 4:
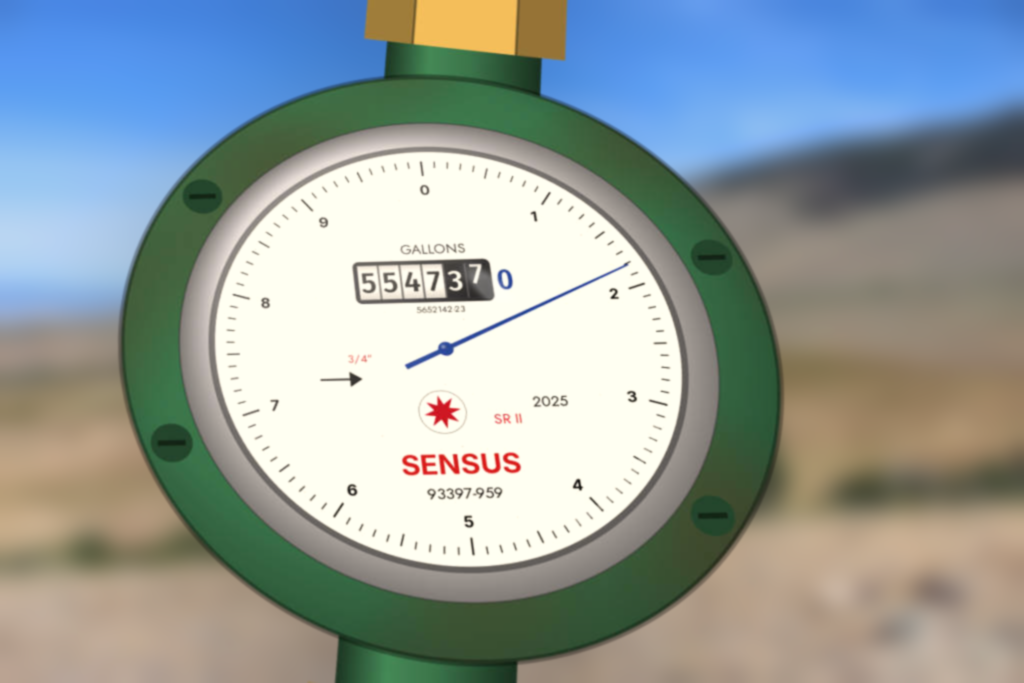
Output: 5547371.8
